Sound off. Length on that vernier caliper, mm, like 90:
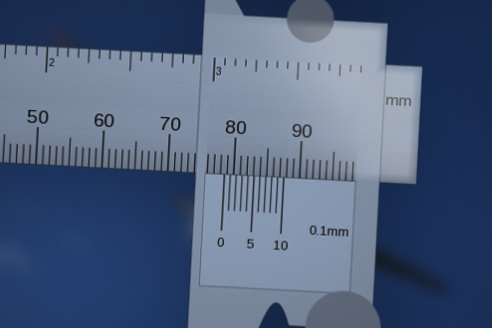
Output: 78.6
